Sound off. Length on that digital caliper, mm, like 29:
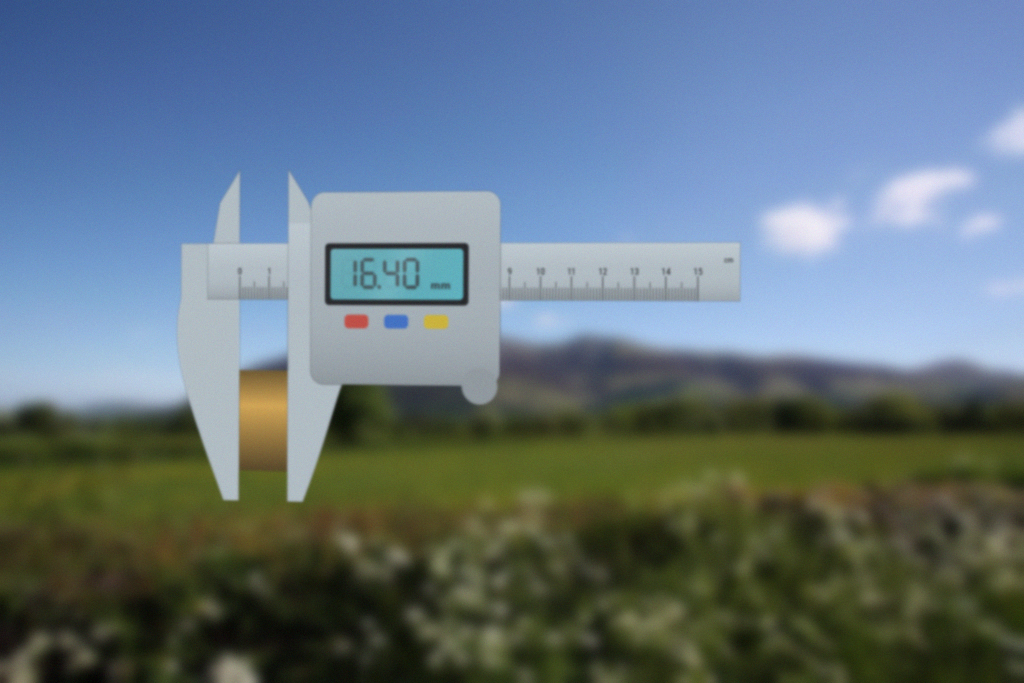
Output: 16.40
